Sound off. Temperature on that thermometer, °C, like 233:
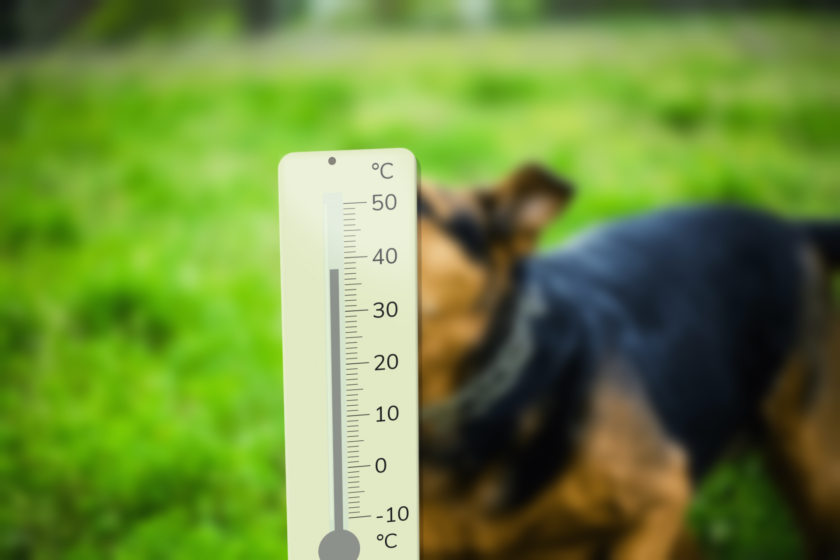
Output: 38
